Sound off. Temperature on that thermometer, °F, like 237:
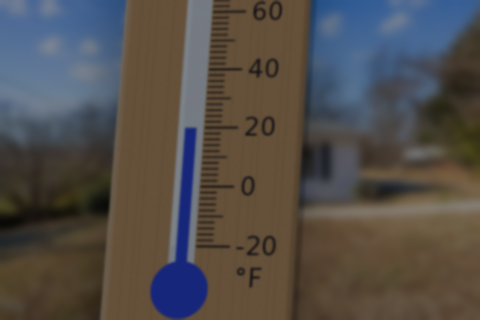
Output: 20
